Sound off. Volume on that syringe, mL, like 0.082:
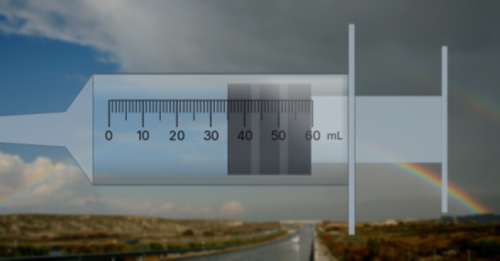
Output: 35
